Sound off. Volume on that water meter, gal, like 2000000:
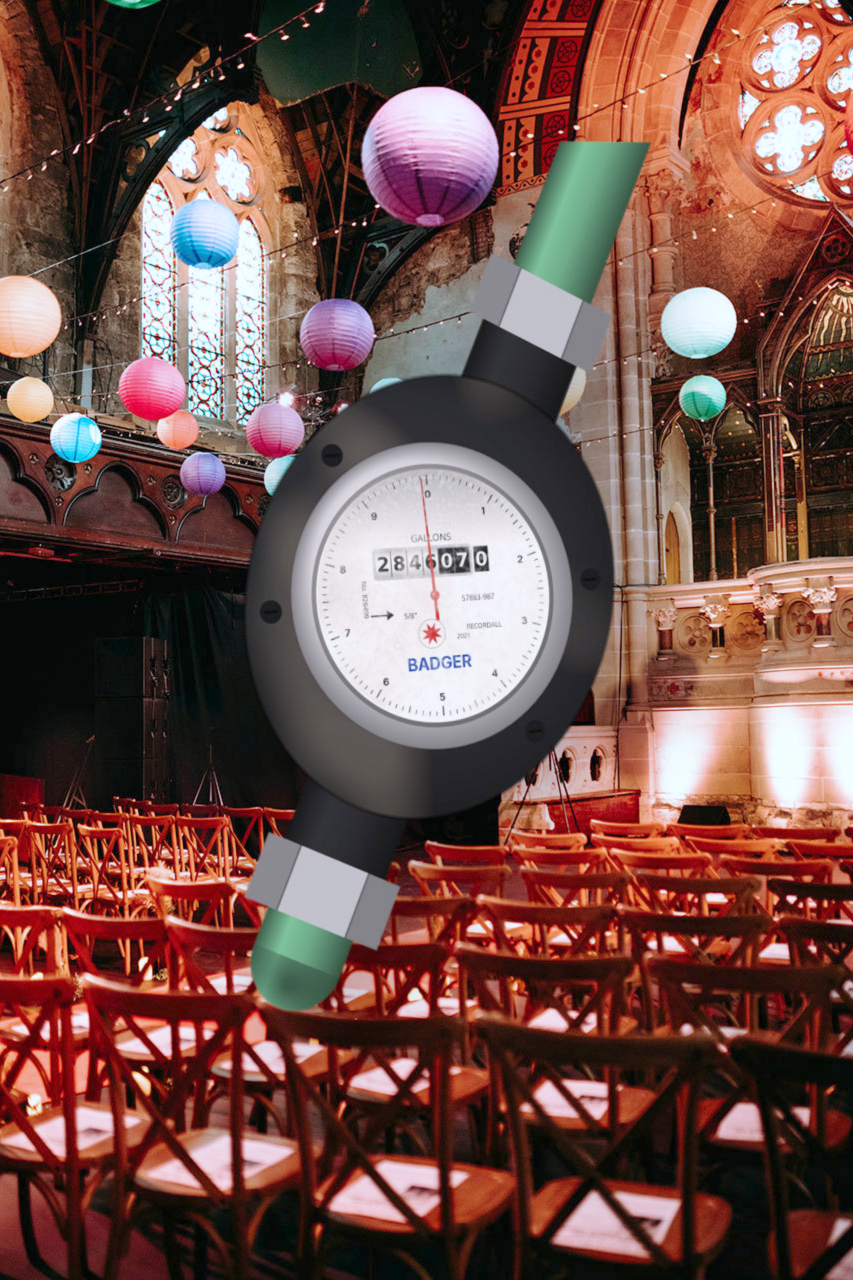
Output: 2846069.9
